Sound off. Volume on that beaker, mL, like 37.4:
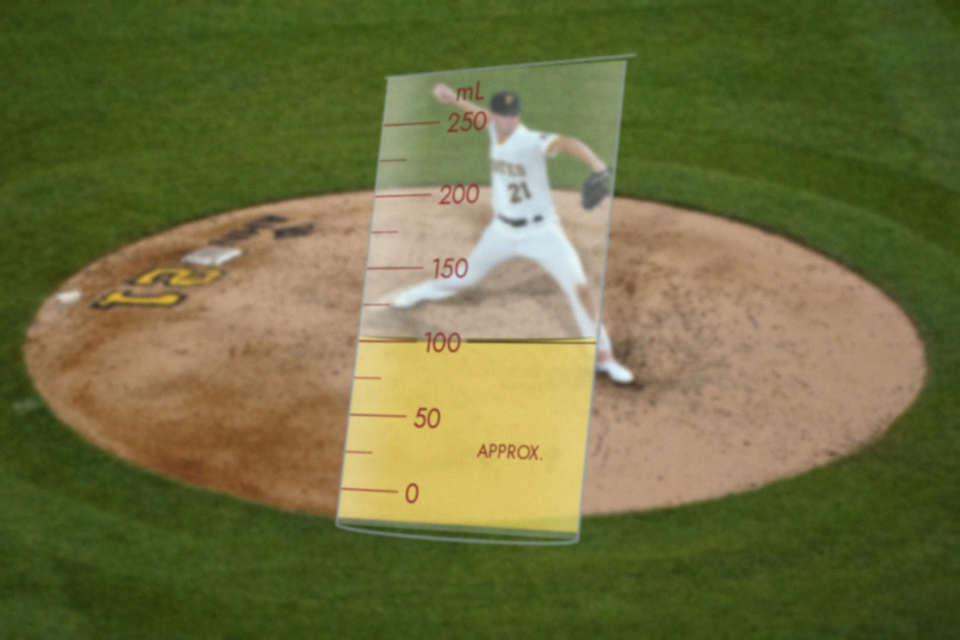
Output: 100
